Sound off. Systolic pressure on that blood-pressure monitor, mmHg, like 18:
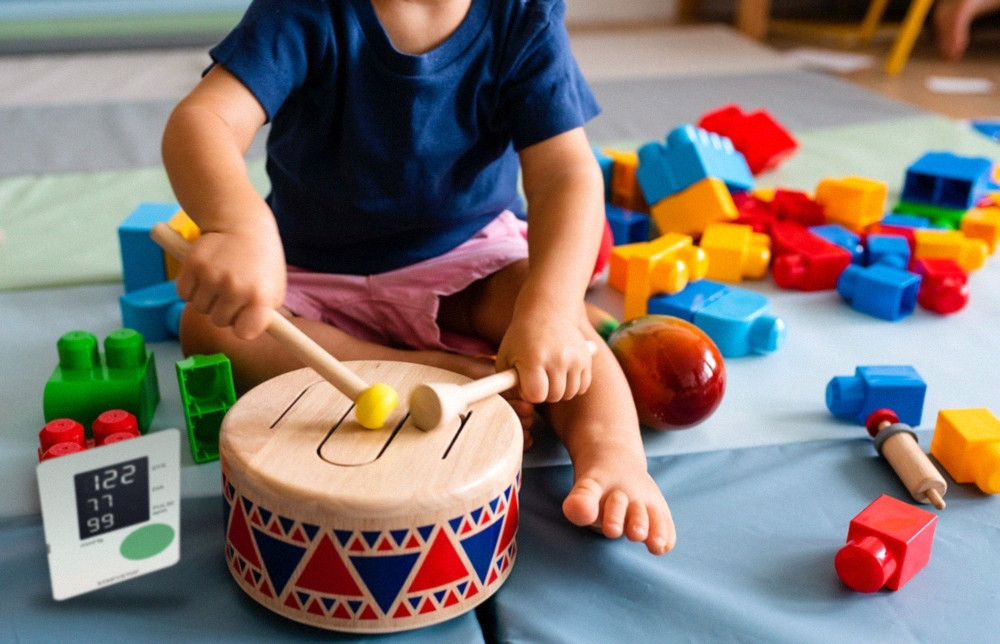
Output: 122
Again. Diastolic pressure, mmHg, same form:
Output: 77
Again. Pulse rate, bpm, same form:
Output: 99
